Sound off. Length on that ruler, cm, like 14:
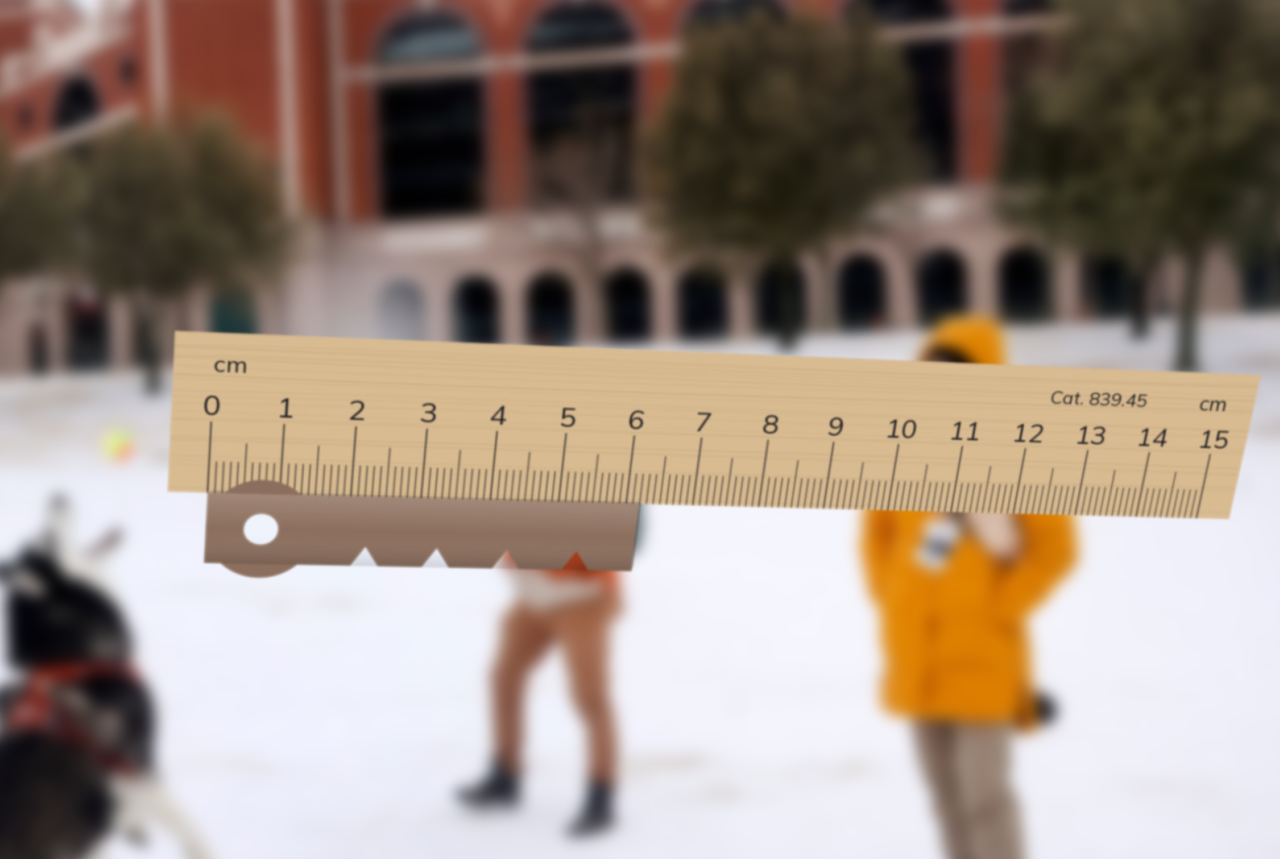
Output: 6.2
